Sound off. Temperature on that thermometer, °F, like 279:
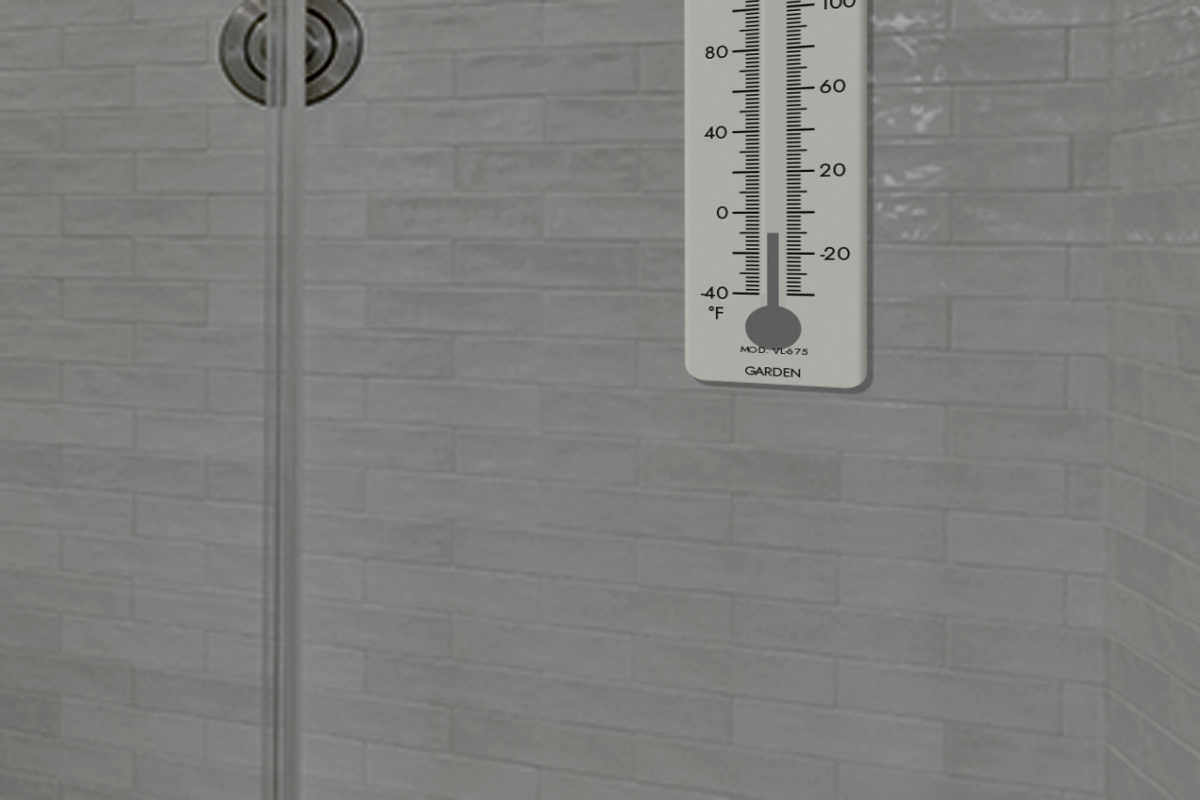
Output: -10
